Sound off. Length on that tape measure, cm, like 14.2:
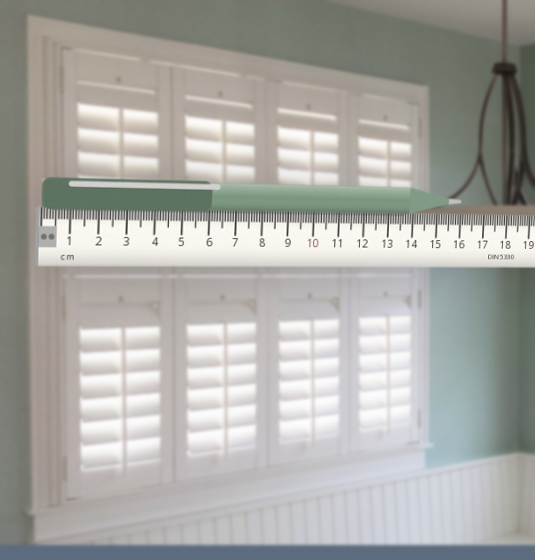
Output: 16
